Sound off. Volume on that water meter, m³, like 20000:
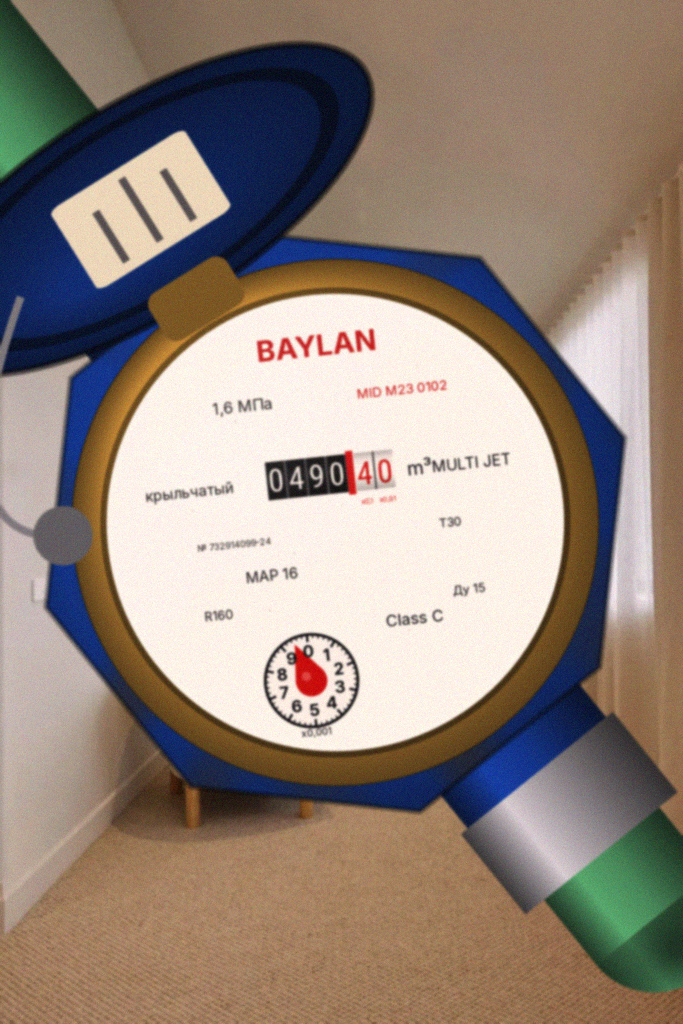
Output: 490.399
